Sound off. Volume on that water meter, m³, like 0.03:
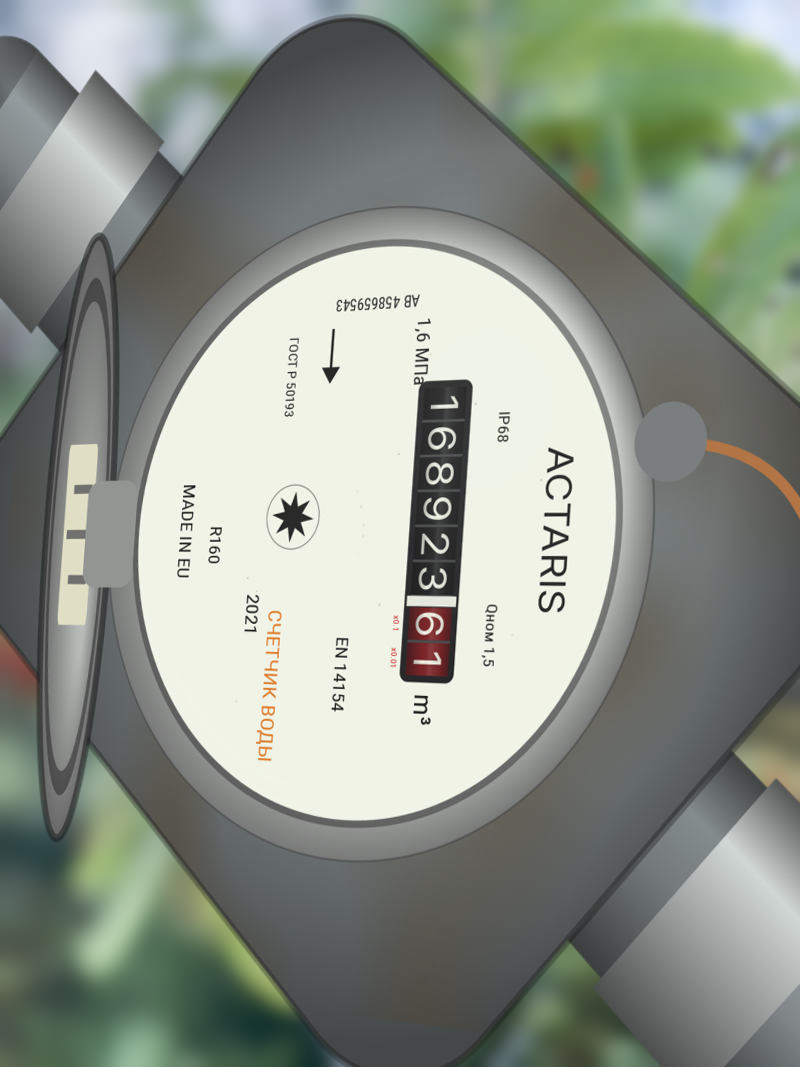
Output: 168923.61
